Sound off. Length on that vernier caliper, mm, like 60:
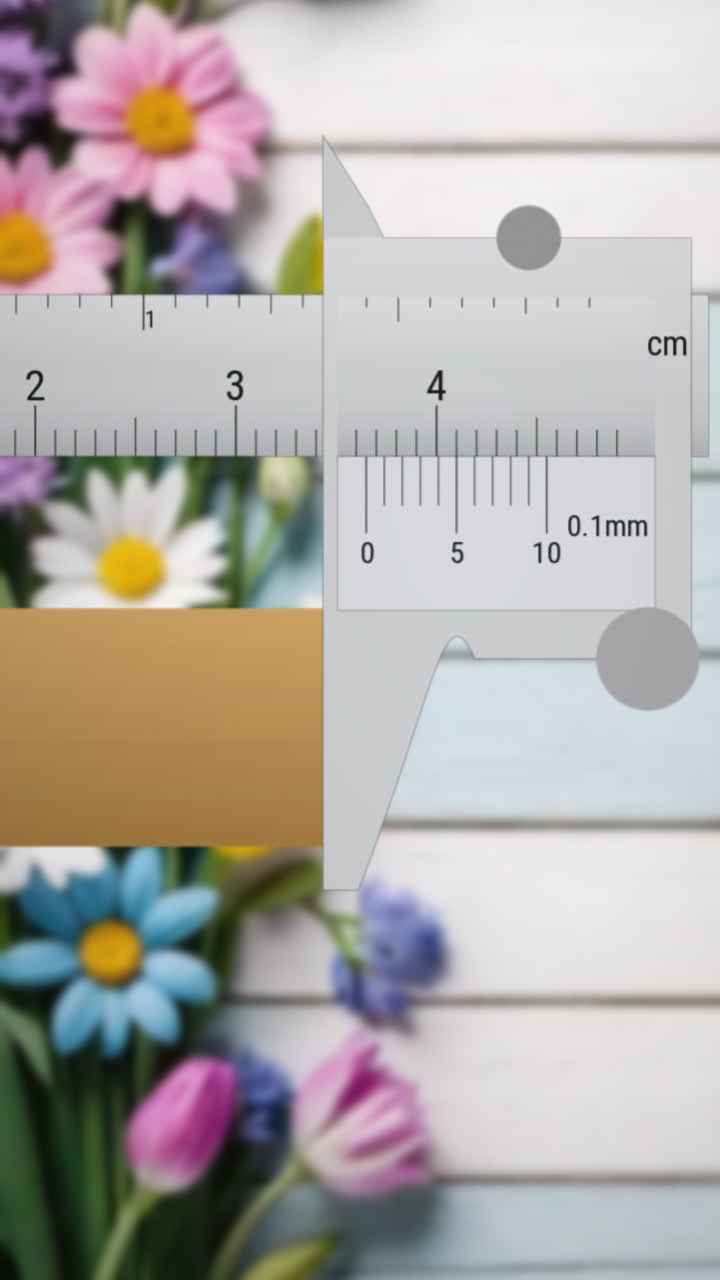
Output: 36.5
